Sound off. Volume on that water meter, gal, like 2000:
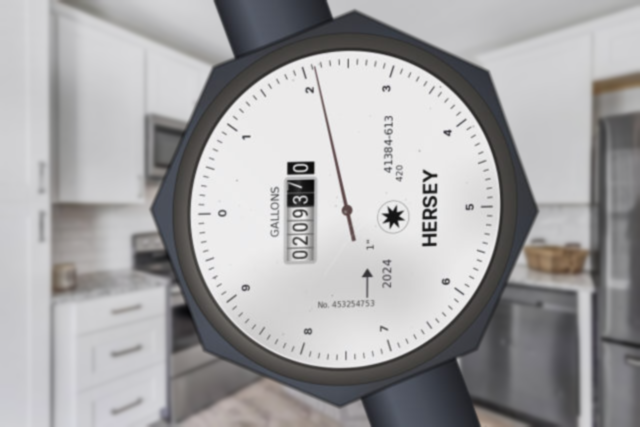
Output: 209372.1
